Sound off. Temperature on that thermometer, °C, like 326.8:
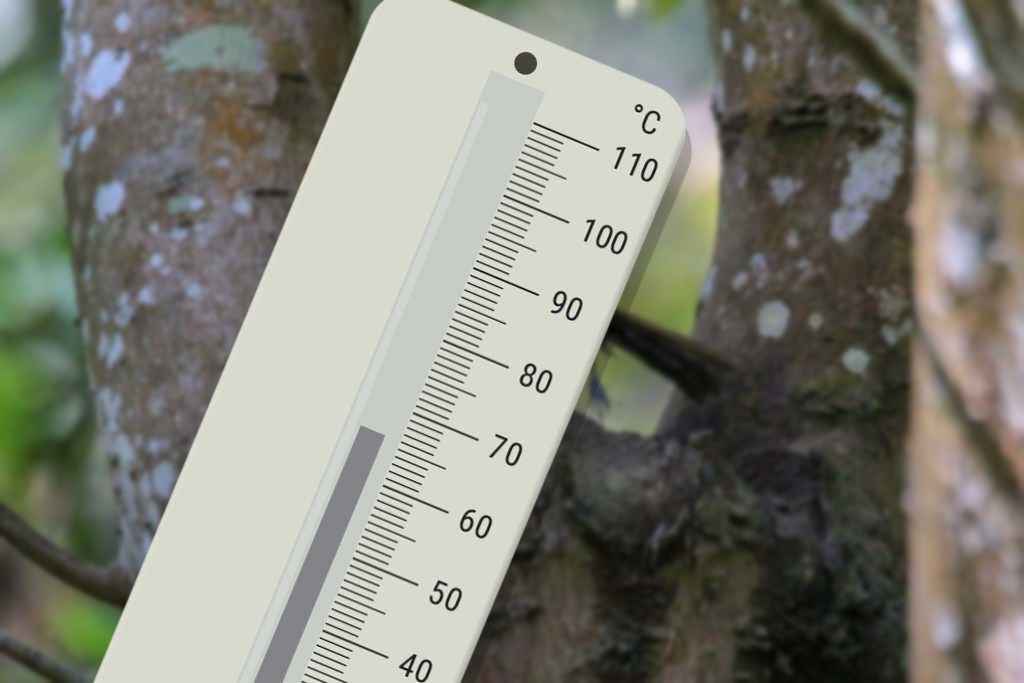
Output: 66
